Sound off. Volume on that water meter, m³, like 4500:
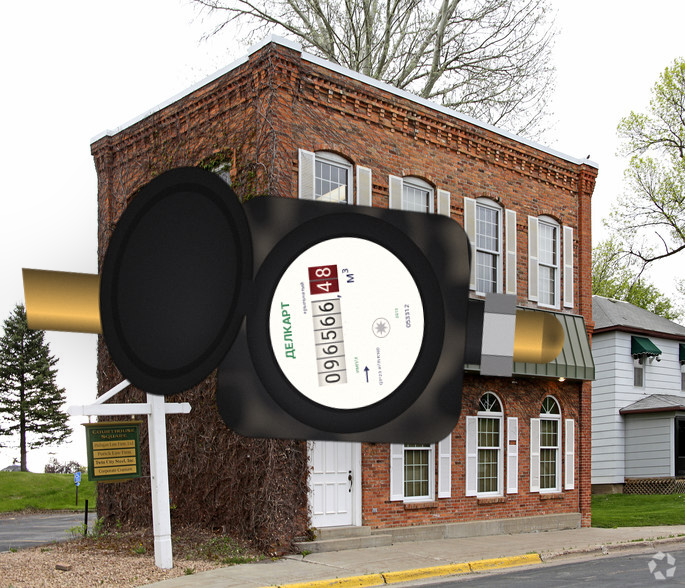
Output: 96566.48
